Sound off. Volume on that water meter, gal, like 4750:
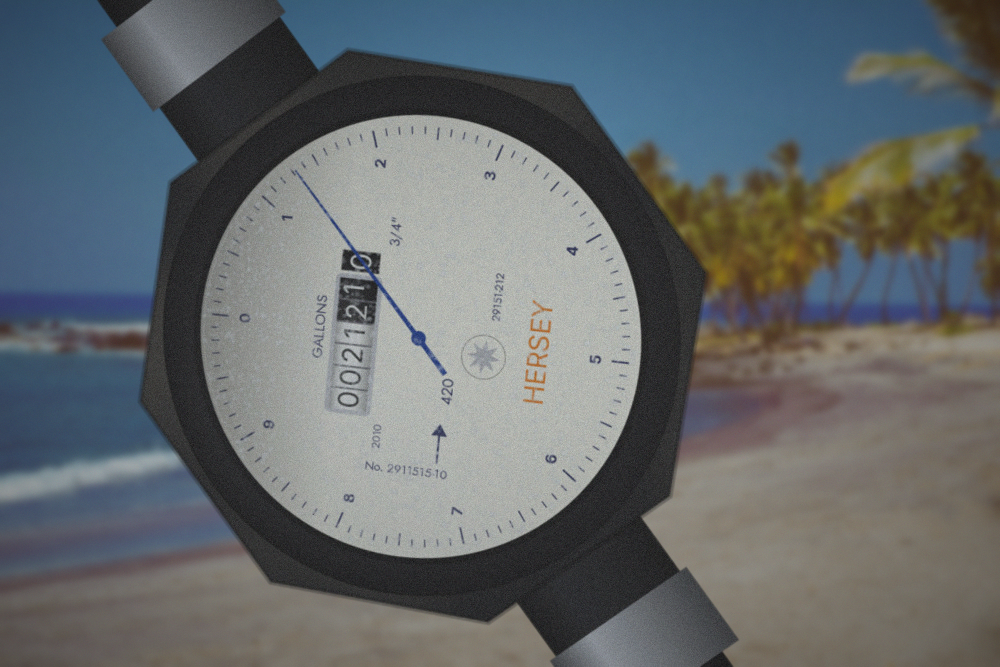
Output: 21211.3
